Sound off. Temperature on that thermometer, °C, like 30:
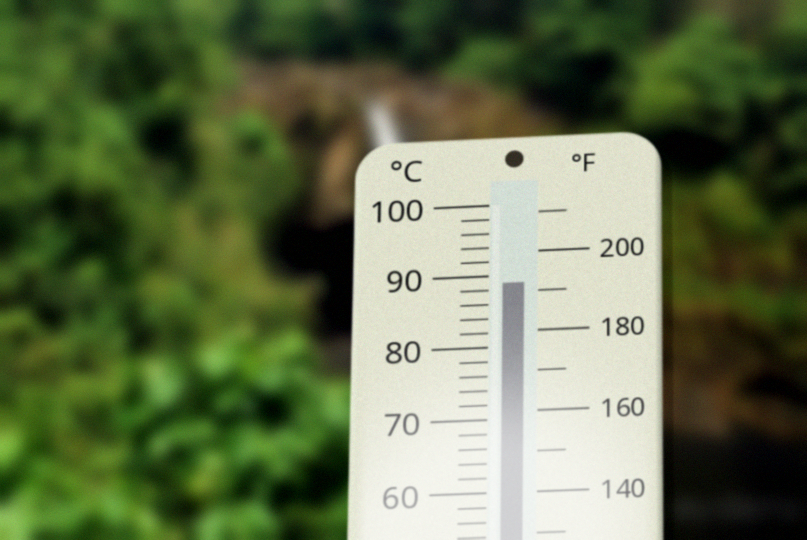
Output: 89
